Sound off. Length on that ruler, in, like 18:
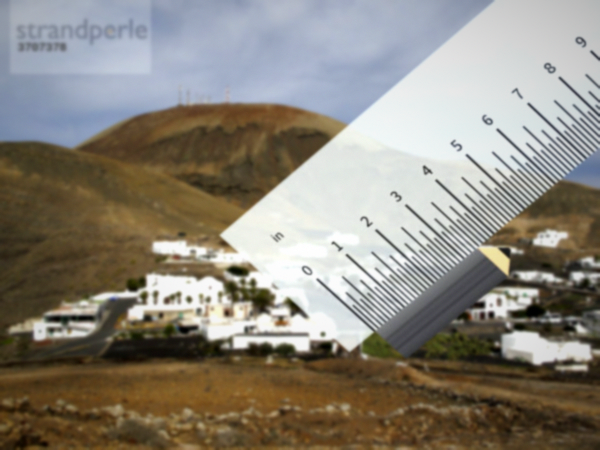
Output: 4
